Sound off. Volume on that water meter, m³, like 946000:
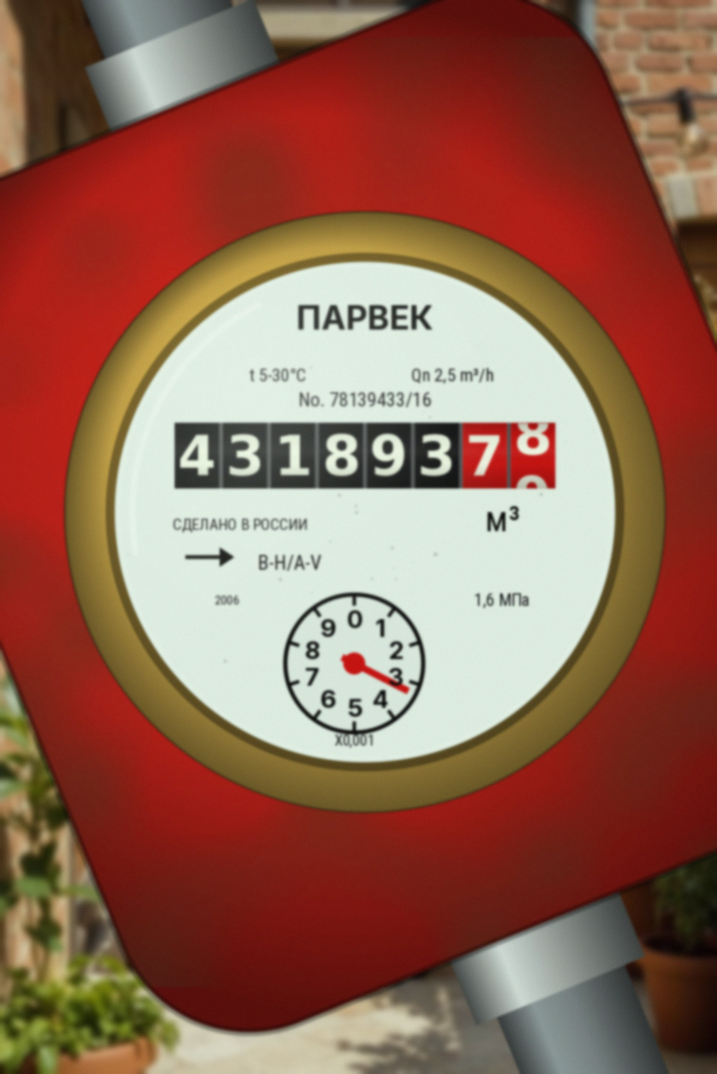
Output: 431893.783
